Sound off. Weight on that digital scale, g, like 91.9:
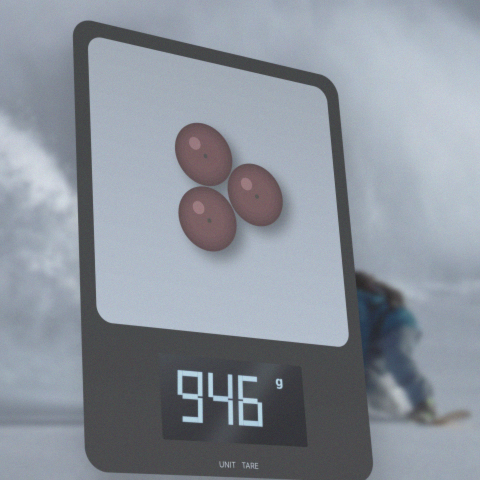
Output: 946
